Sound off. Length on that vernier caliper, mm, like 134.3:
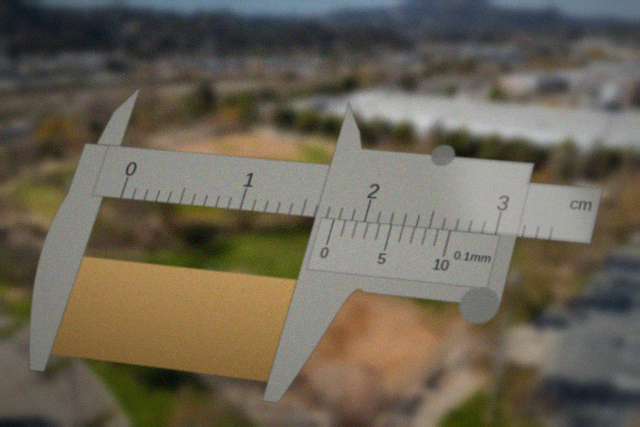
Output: 17.6
